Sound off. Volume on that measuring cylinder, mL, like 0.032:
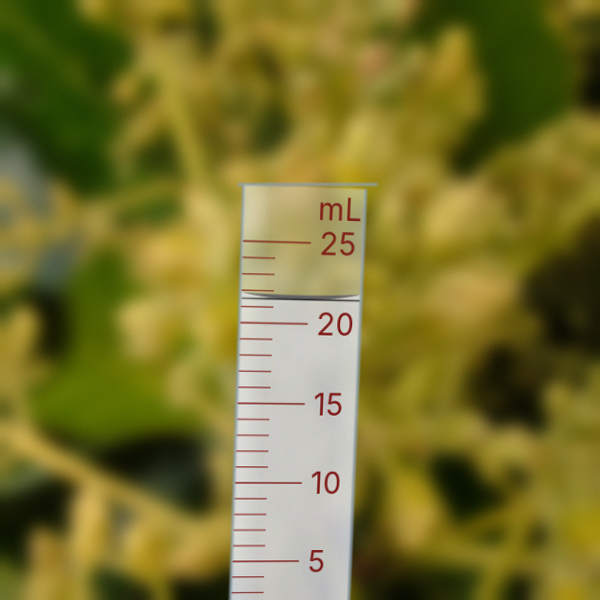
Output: 21.5
